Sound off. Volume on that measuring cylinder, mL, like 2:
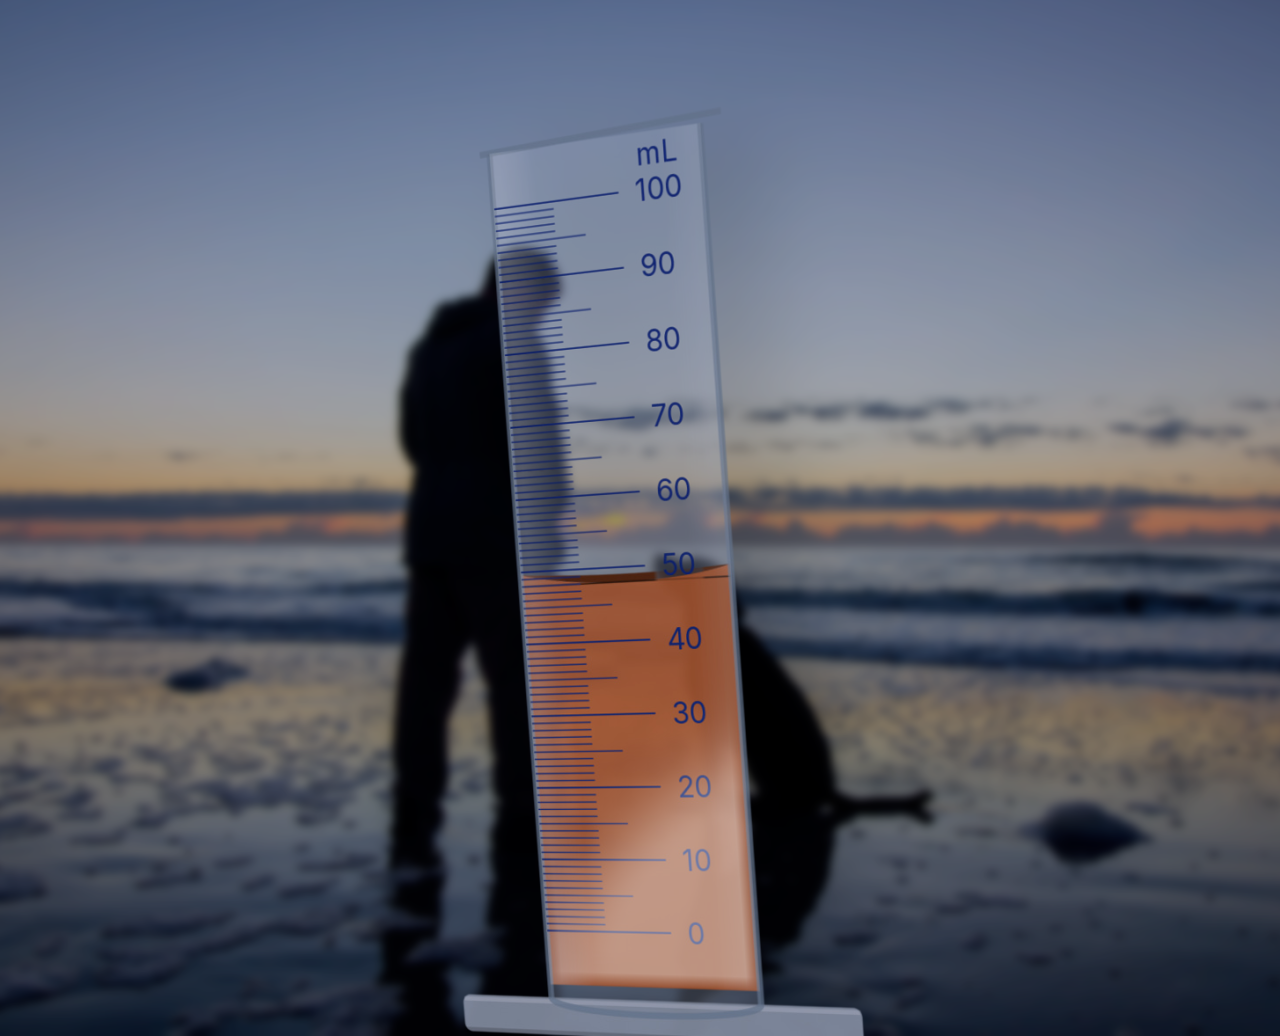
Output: 48
